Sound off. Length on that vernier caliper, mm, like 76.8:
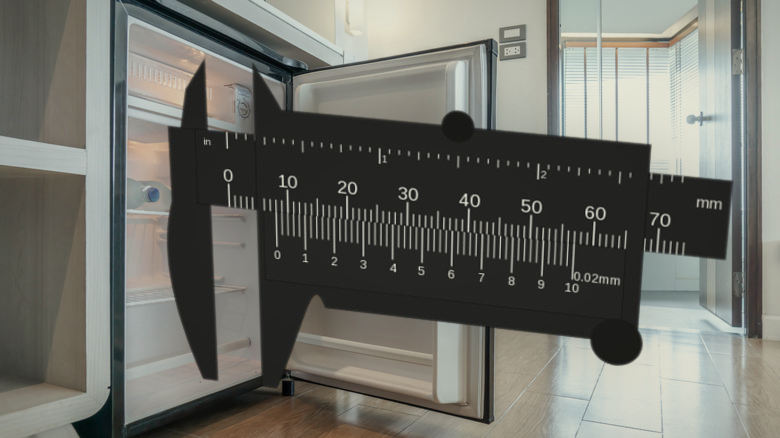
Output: 8.0
